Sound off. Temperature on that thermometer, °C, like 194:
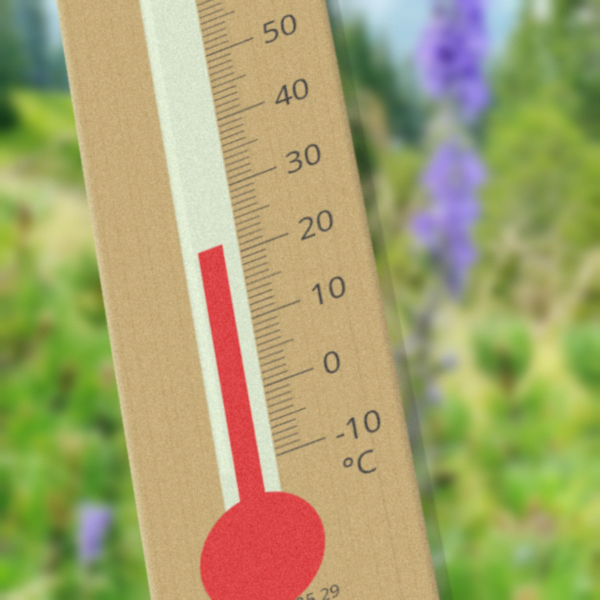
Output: 22
